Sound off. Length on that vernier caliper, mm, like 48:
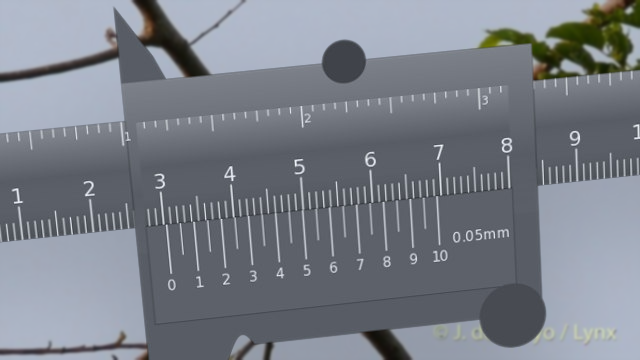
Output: 30.4
